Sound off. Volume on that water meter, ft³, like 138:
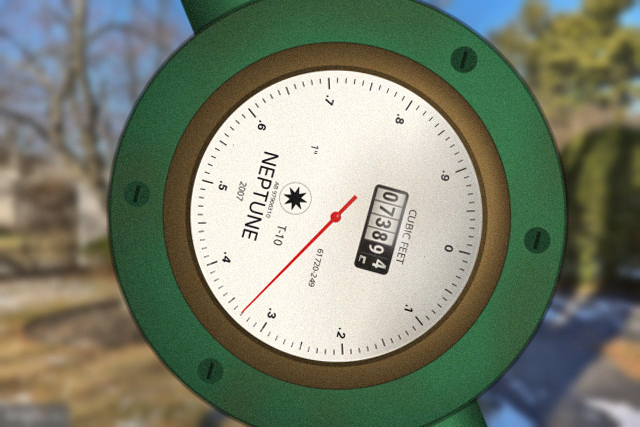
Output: 73894.33
